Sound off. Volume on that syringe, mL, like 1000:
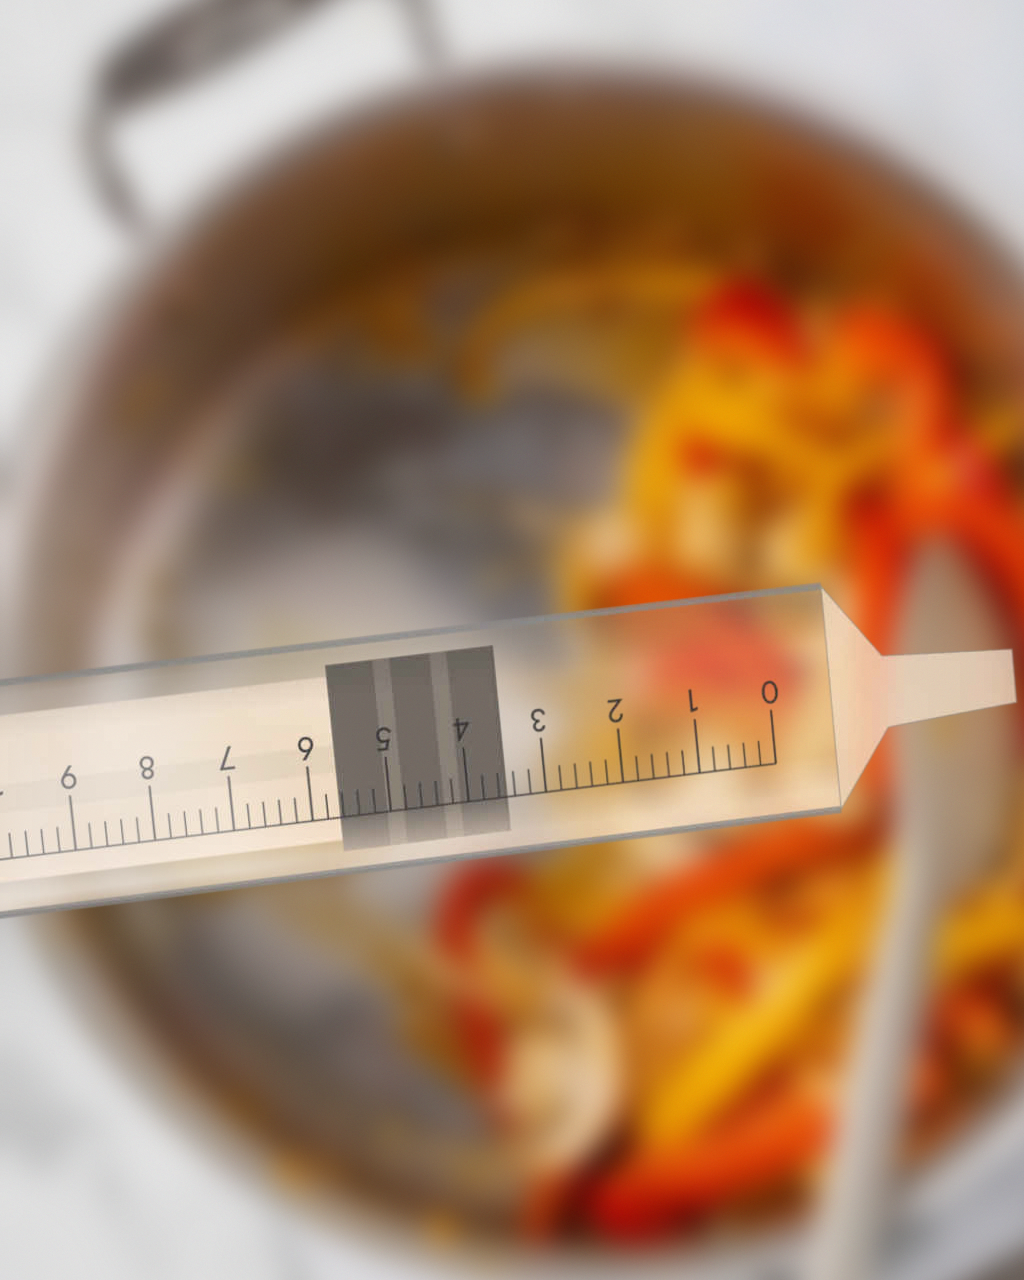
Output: 3.5
